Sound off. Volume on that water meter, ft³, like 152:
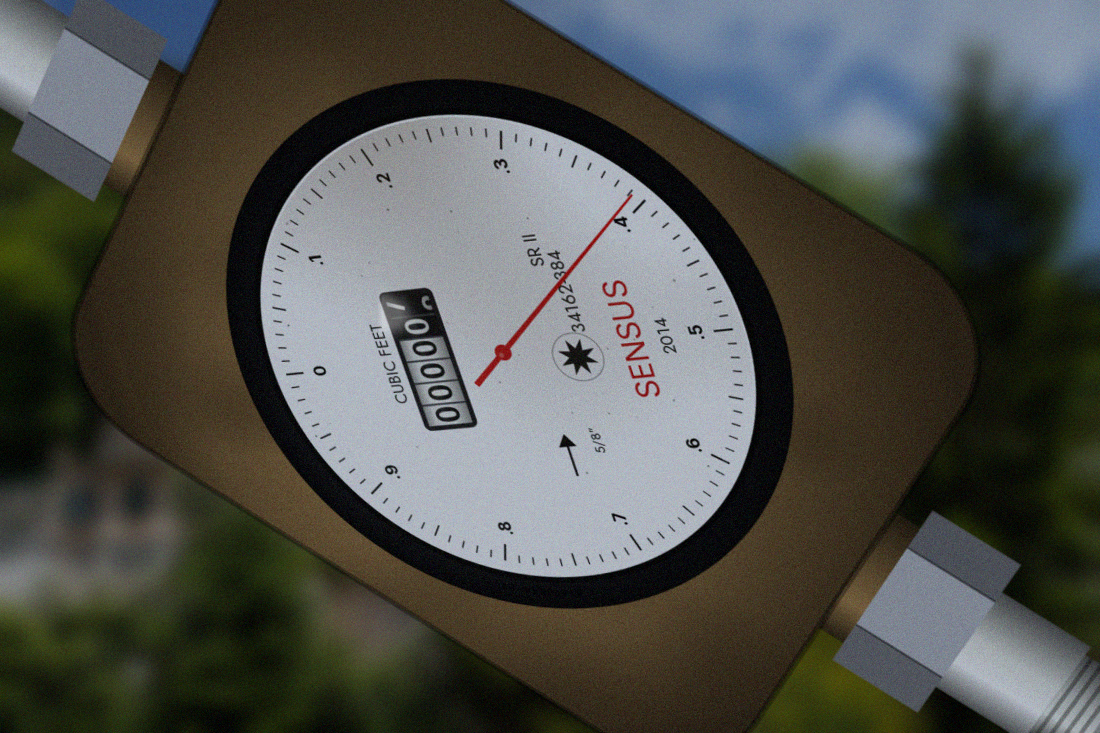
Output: 7.39
